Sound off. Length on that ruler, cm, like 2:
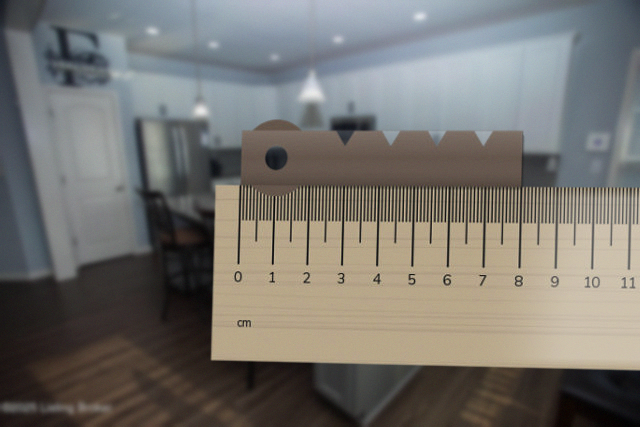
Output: 8
